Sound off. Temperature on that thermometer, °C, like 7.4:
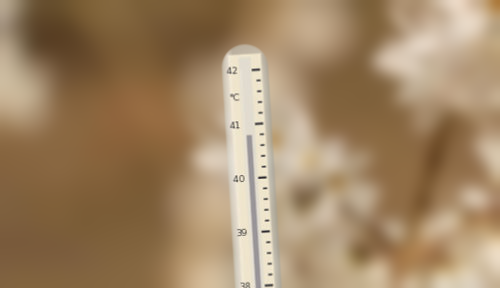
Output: 40.8
